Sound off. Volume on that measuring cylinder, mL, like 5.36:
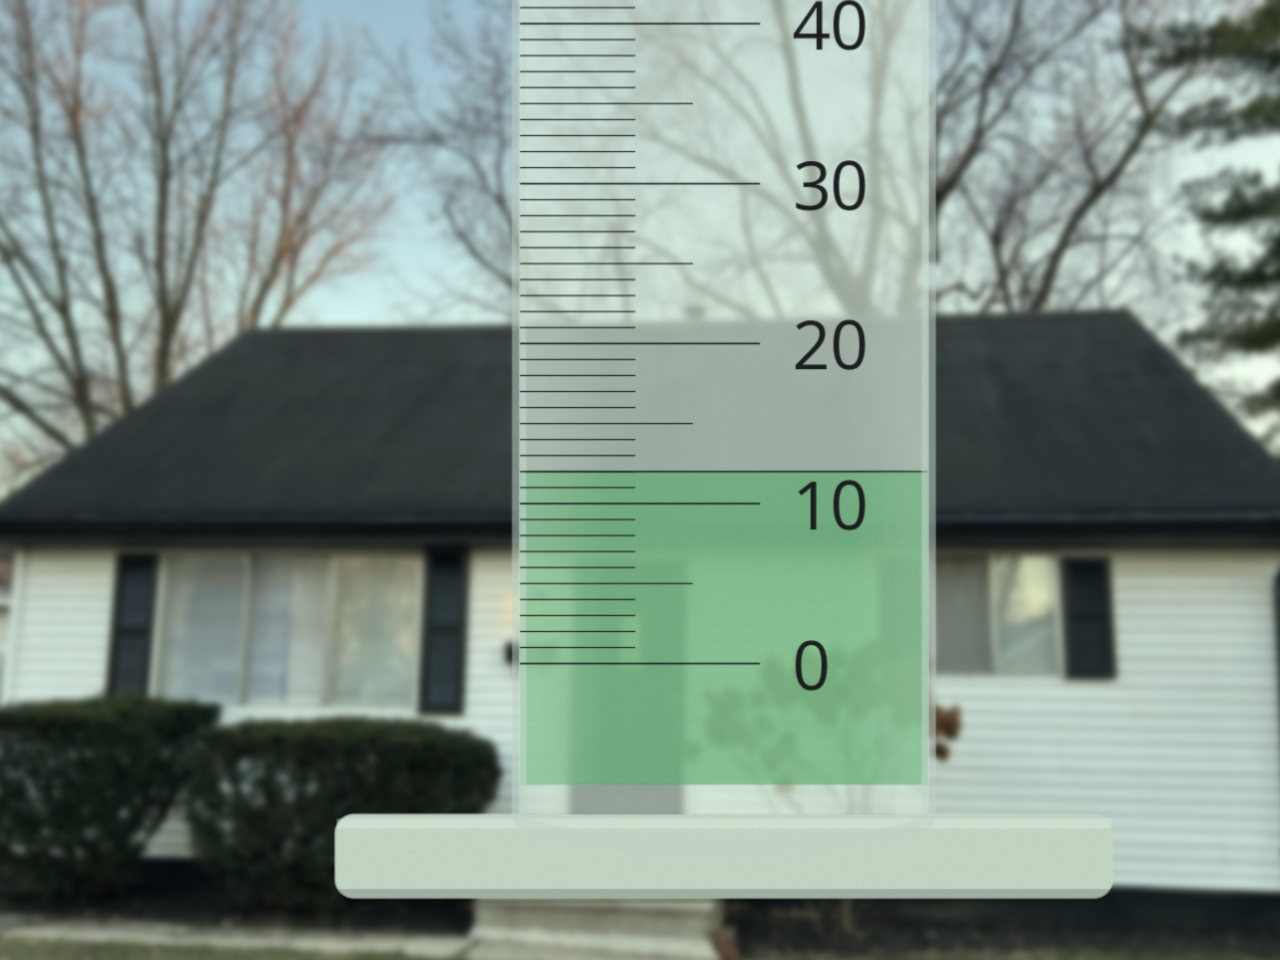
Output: 12
